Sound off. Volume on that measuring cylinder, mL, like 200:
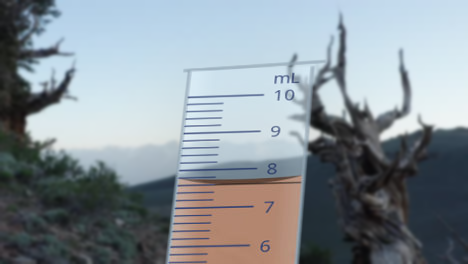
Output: 7.6
